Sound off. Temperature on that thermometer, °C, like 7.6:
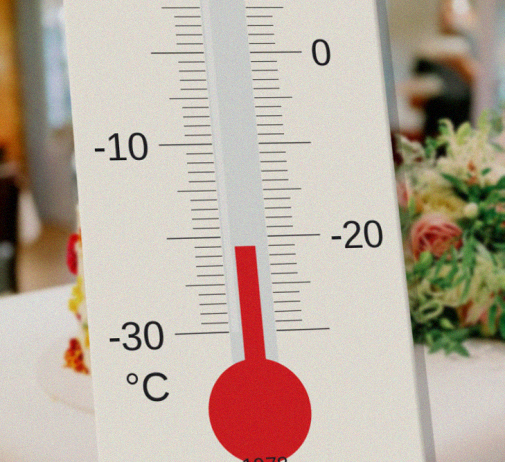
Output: -21
